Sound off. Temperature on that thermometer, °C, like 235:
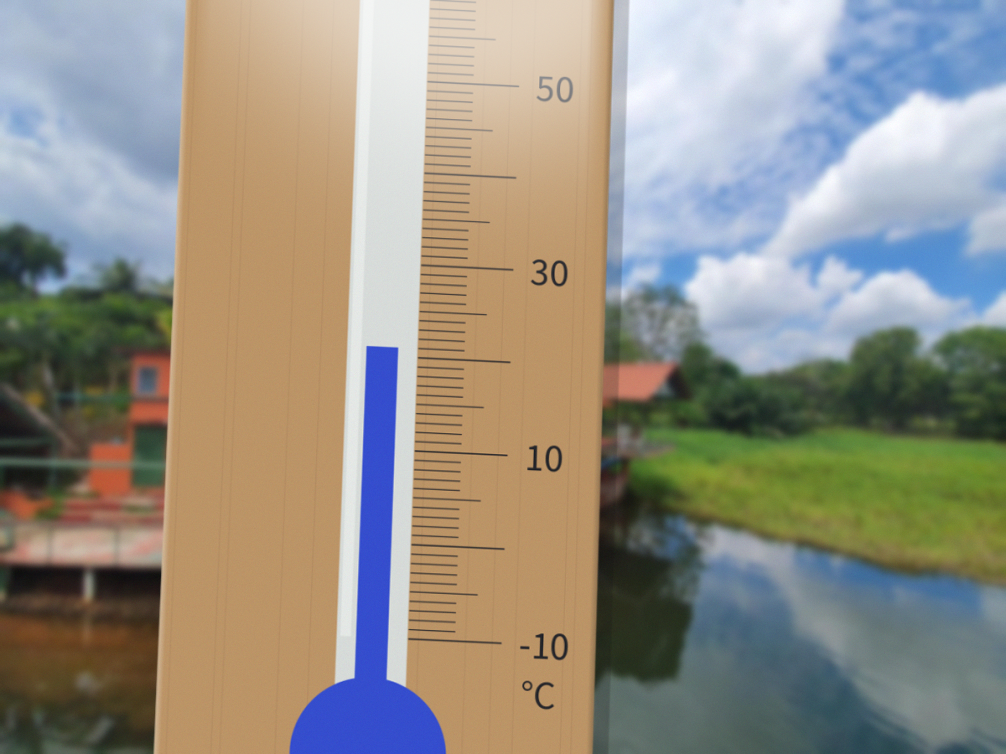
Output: 21
